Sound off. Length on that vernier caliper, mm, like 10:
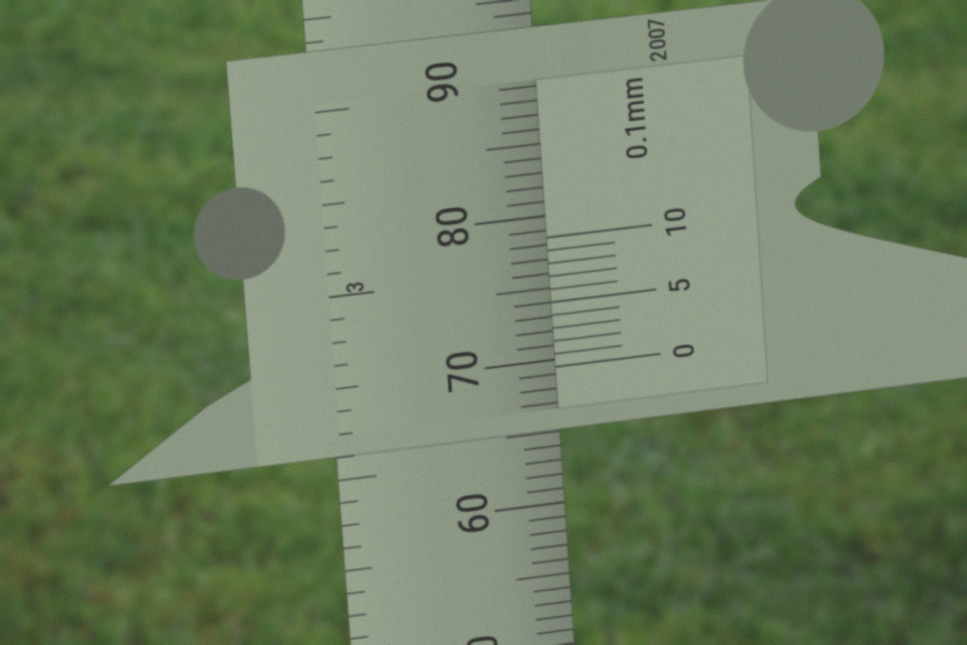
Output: 69.5
